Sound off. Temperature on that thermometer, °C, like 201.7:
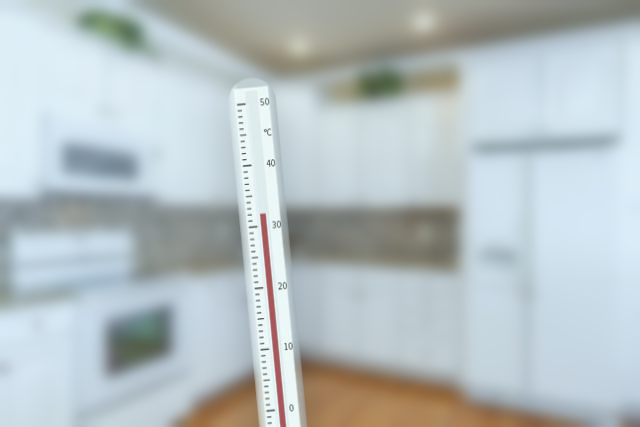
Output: 32
